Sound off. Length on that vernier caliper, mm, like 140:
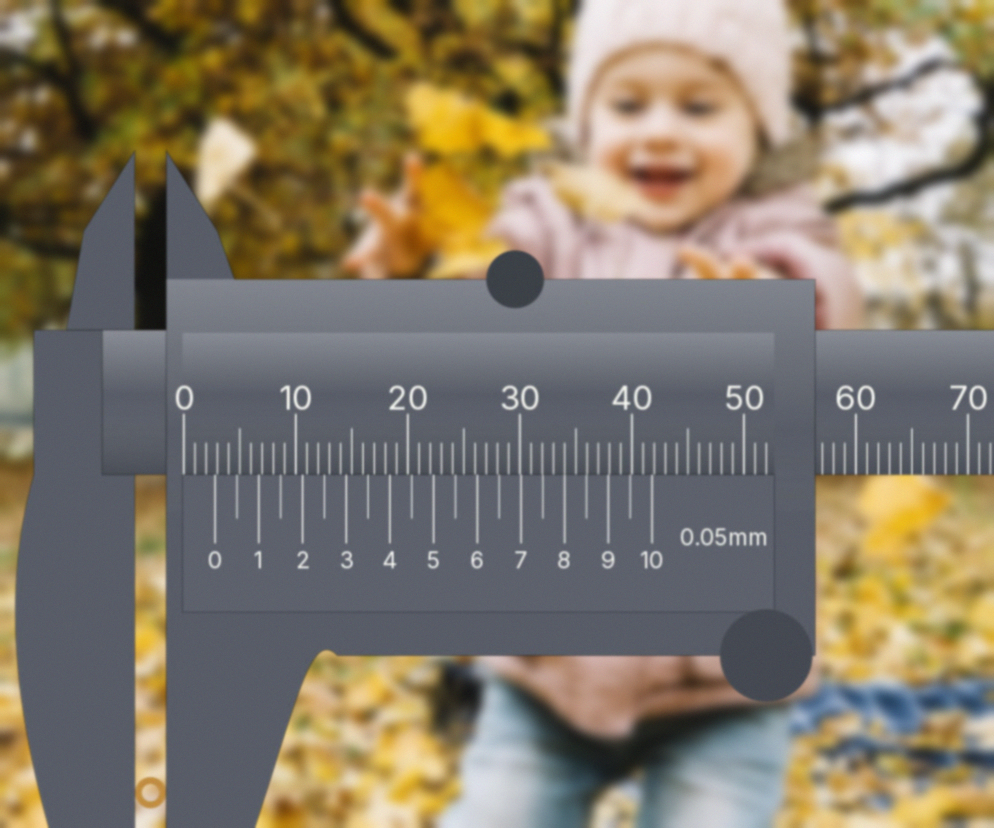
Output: 2.8
